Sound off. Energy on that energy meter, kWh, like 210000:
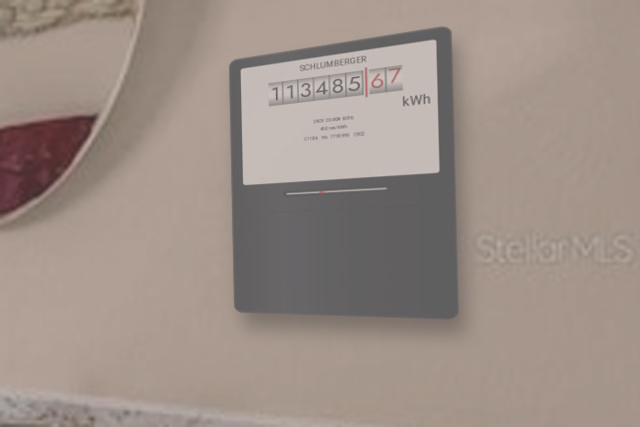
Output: 113485.67
